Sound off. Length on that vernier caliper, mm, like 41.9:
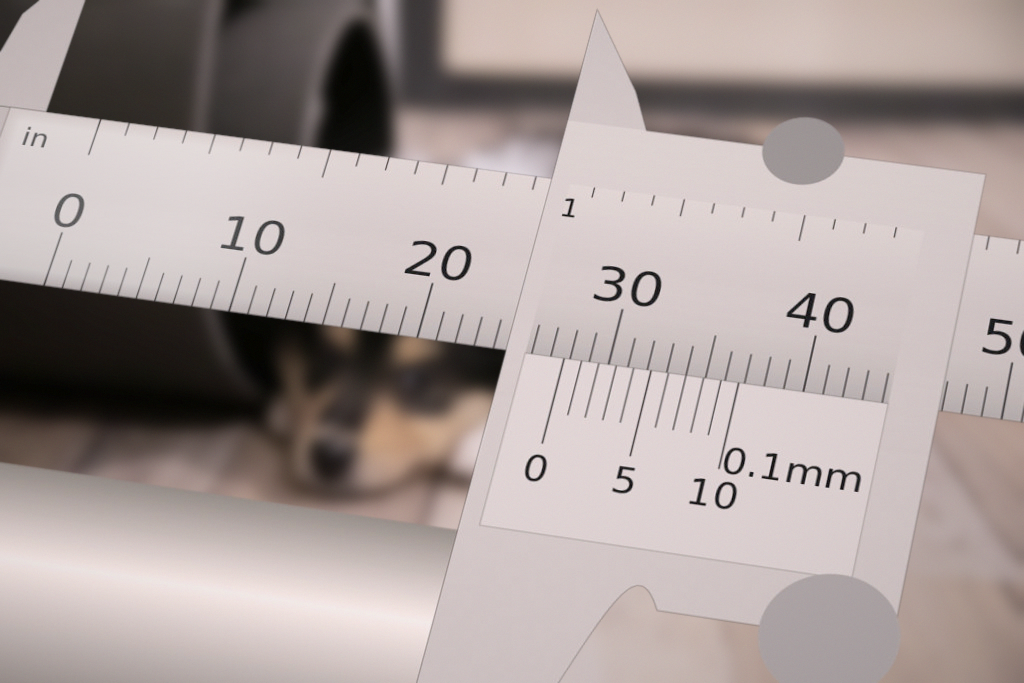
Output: 27.7
